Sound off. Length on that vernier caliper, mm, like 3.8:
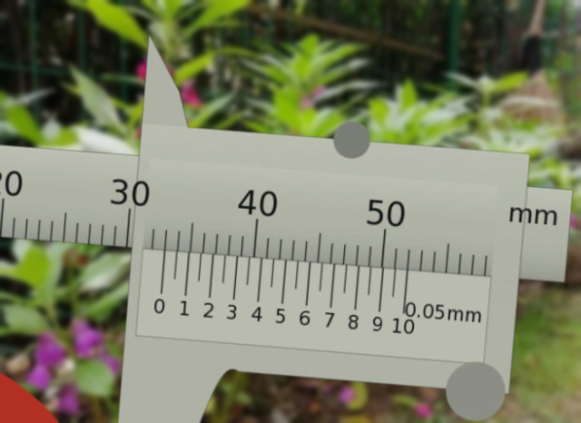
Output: 33.0
